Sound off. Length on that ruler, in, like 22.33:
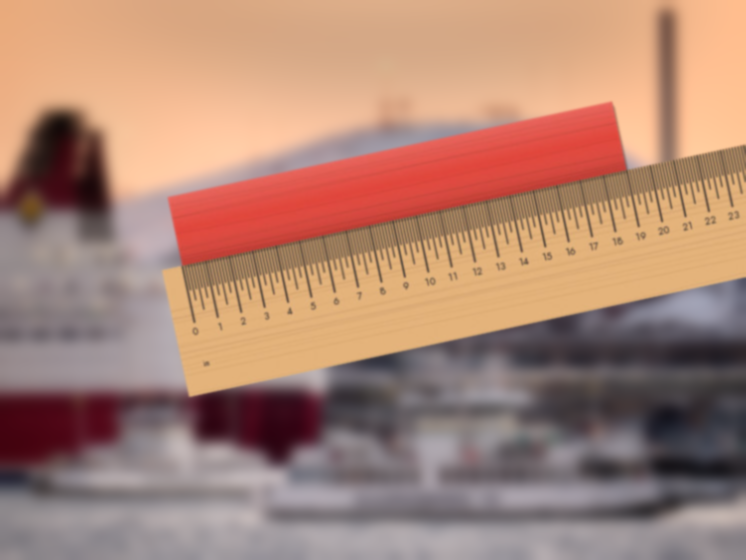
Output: 19
